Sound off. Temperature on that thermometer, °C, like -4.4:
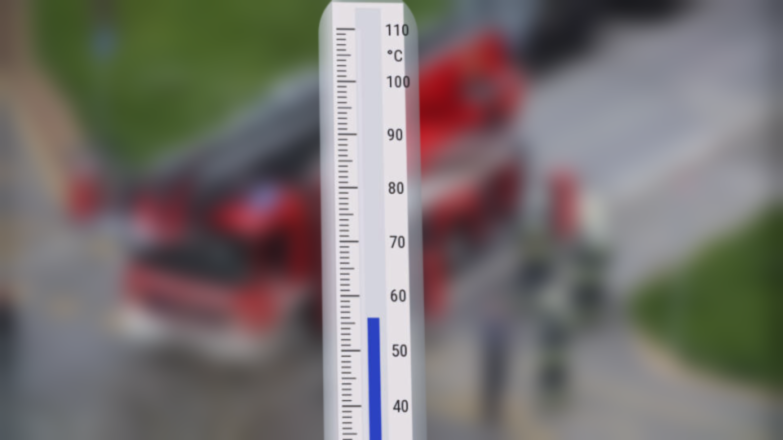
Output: 56
